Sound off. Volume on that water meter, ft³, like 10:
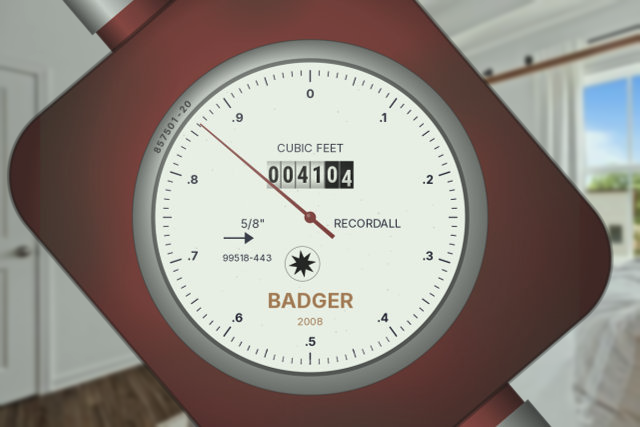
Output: 4103.86
